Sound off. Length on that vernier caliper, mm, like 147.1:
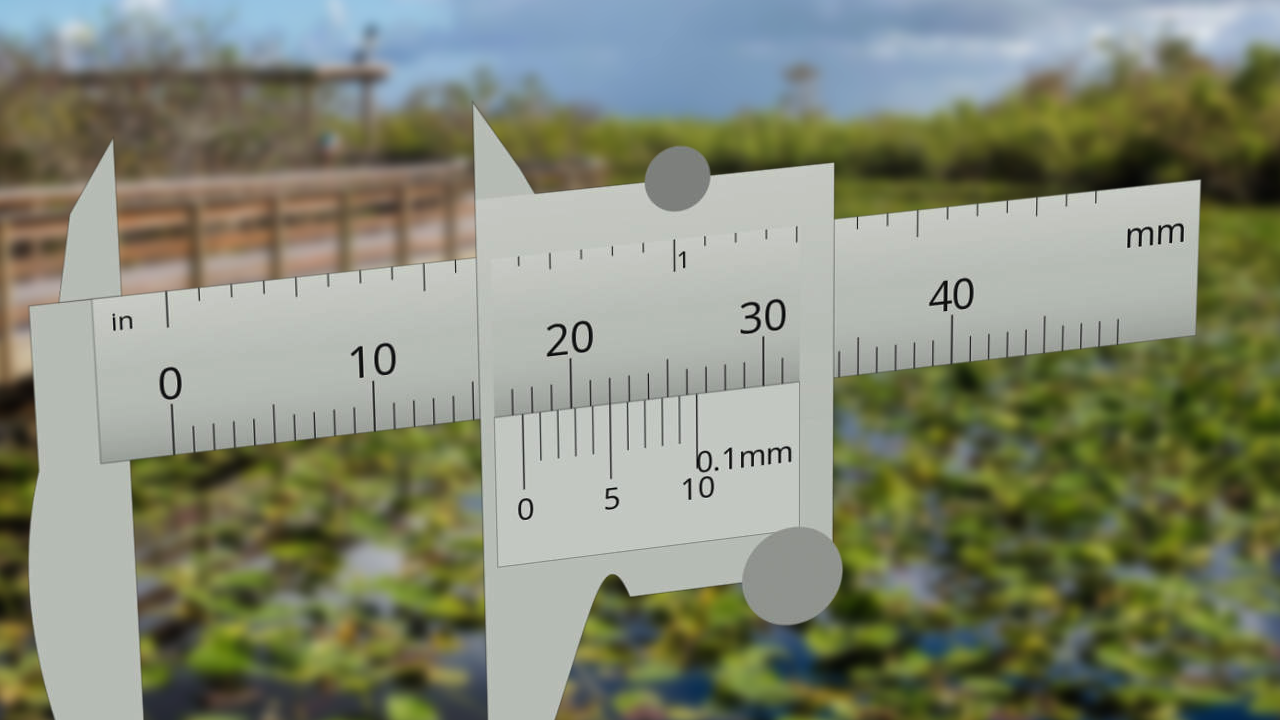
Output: 17.5
